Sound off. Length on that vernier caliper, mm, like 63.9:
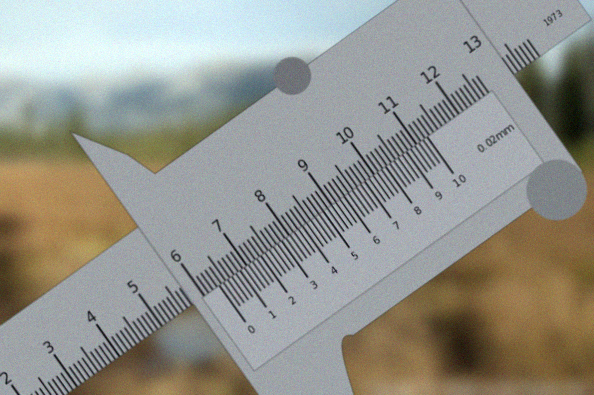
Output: 63.5
